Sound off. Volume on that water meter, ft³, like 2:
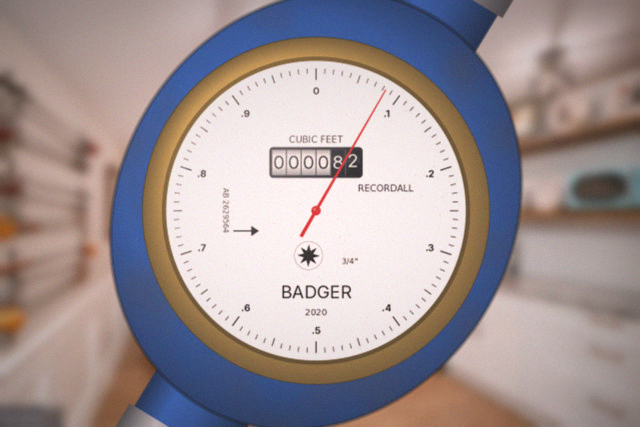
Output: 82.08
